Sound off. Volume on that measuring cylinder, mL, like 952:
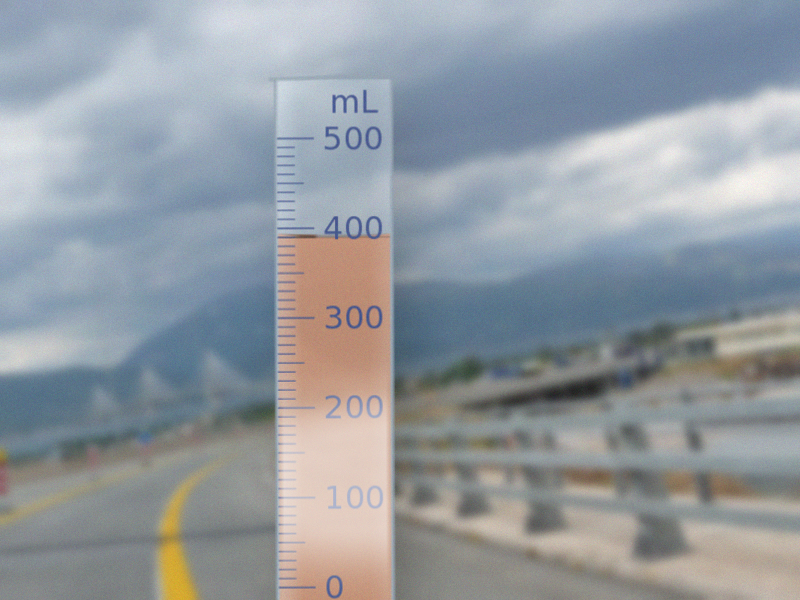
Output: 390
